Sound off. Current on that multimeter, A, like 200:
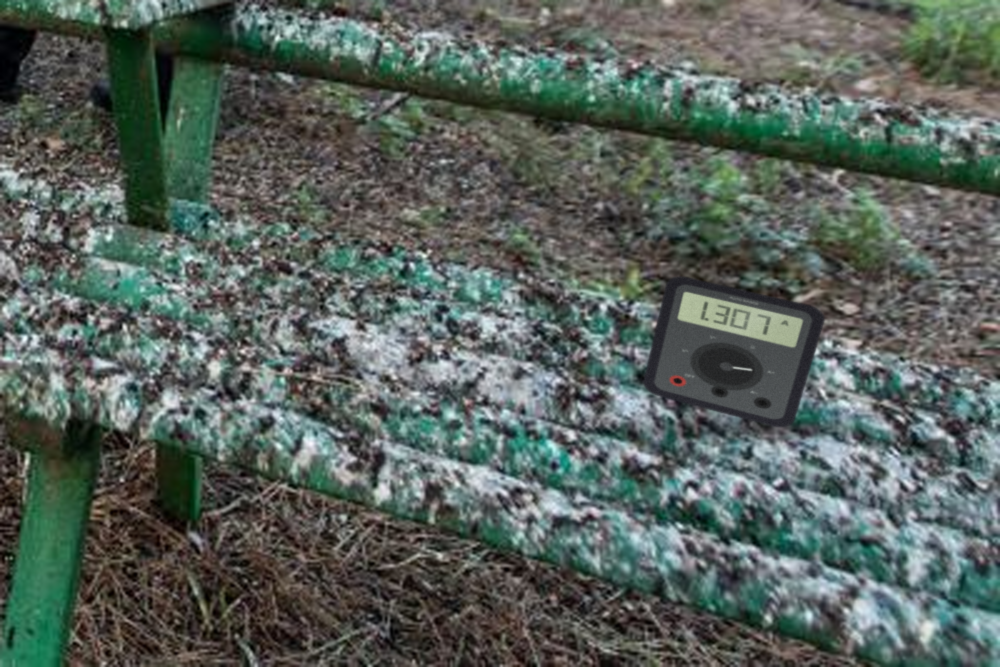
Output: 1.307
